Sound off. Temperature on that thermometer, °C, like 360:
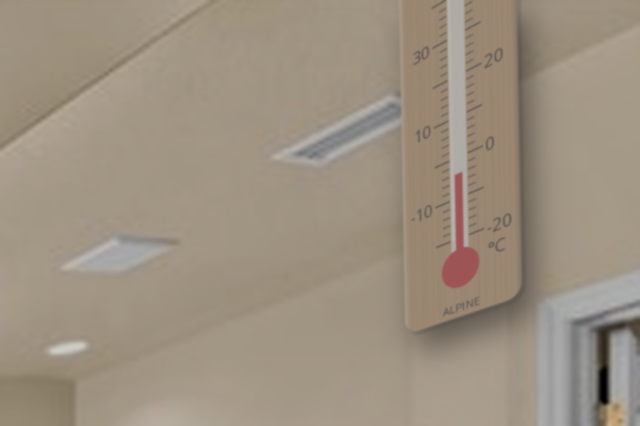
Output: -4
